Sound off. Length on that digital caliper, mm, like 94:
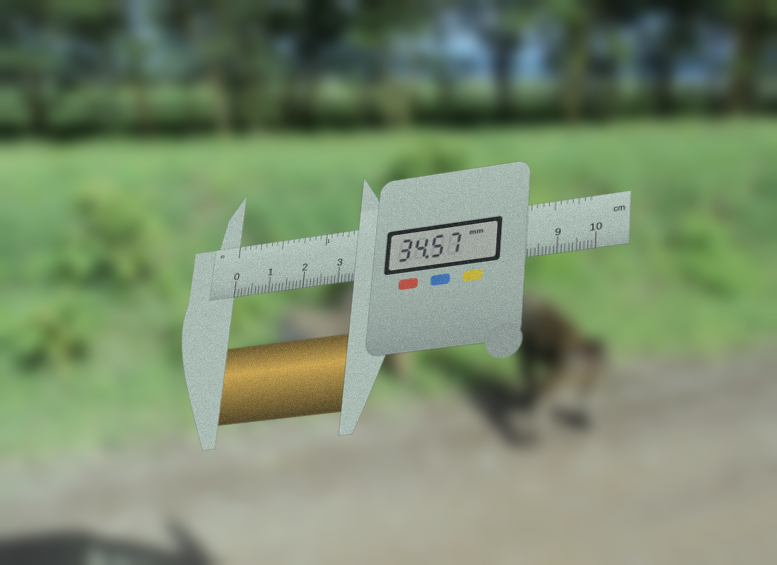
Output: 34.57
